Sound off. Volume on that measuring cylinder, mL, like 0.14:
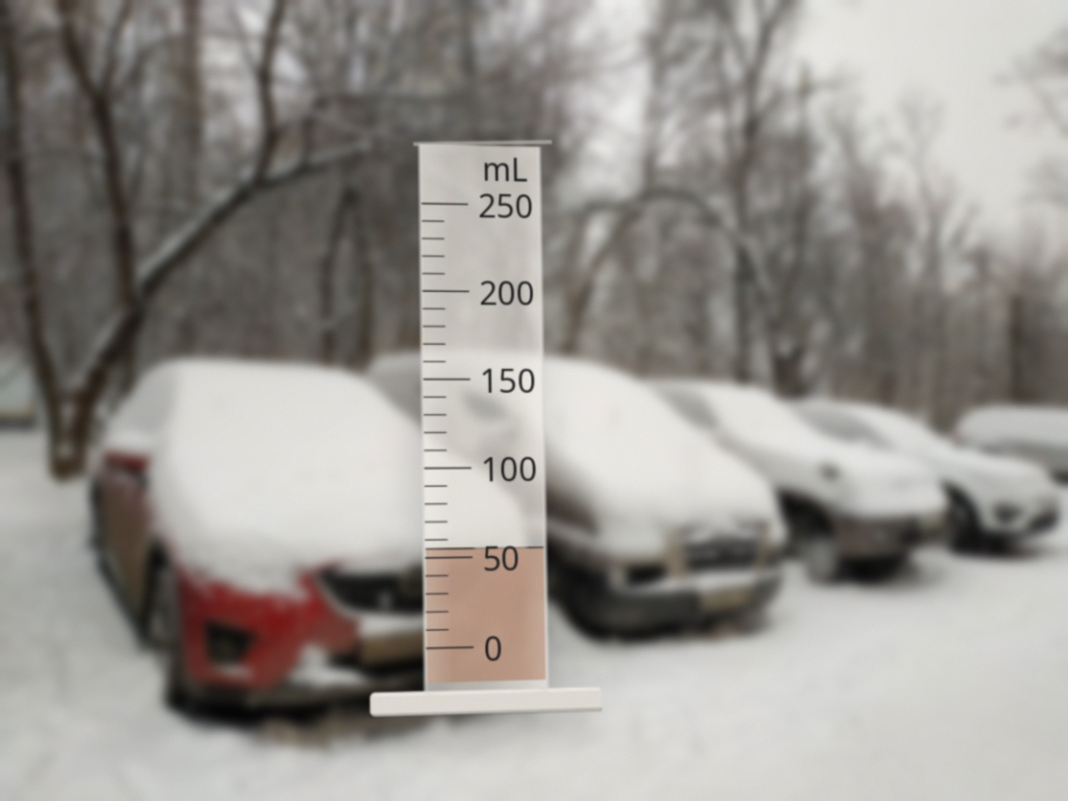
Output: 55
